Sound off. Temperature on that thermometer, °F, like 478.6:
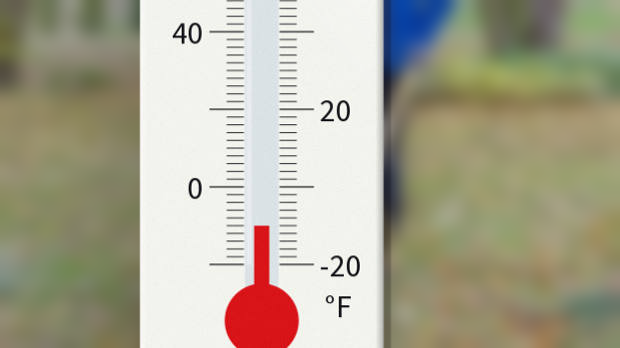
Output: -10
